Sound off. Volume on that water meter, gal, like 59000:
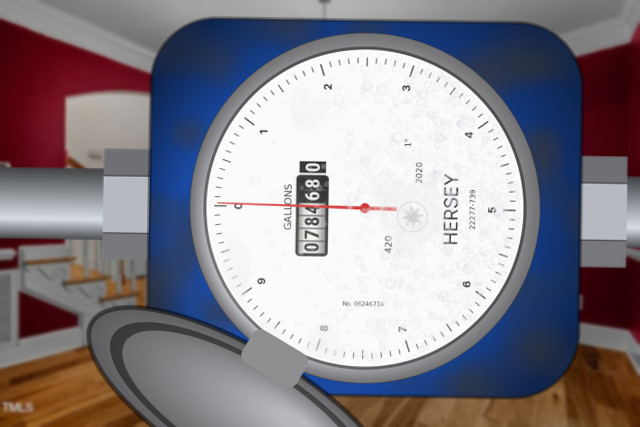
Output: 784680.0
